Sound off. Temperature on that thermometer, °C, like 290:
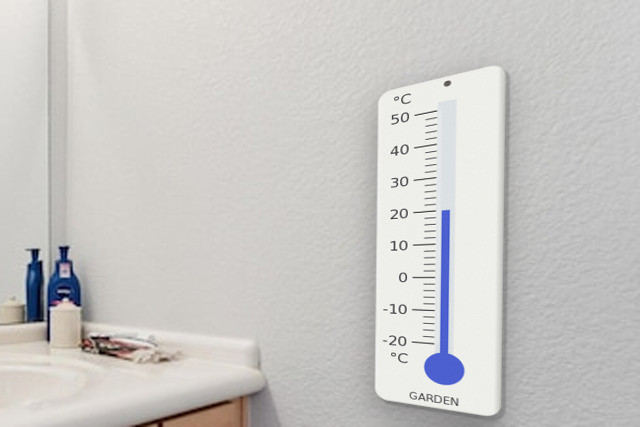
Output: 20
